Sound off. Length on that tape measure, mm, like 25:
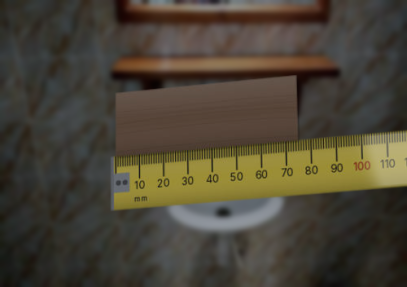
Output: 75
